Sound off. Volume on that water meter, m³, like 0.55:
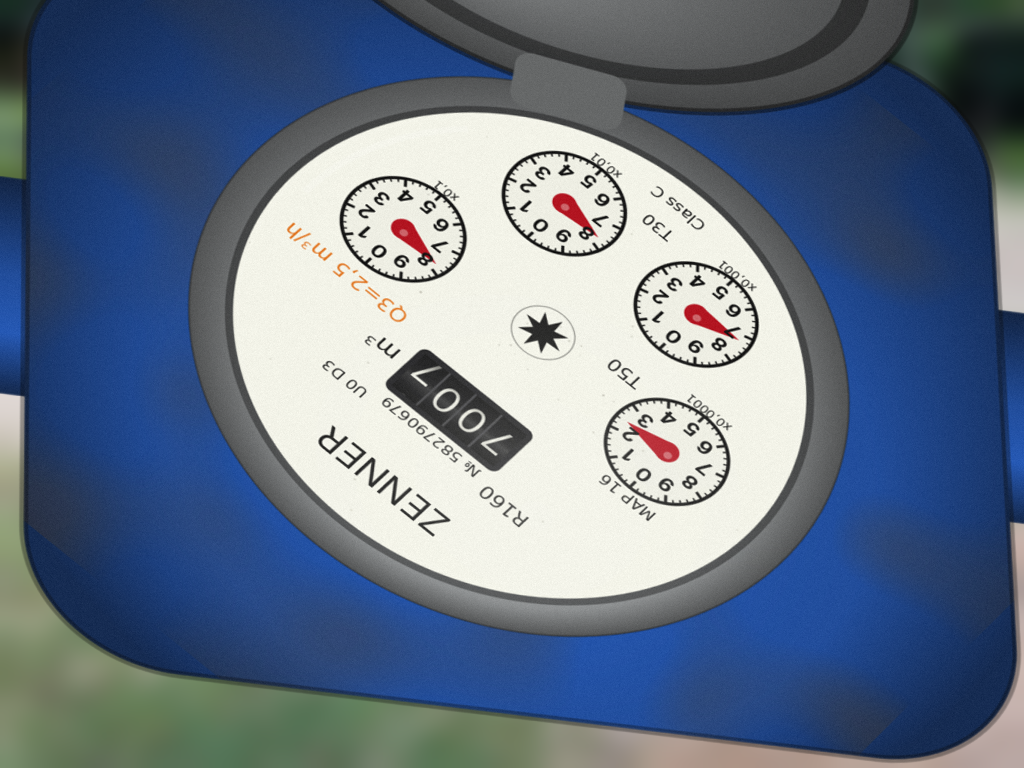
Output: 7006.7772
